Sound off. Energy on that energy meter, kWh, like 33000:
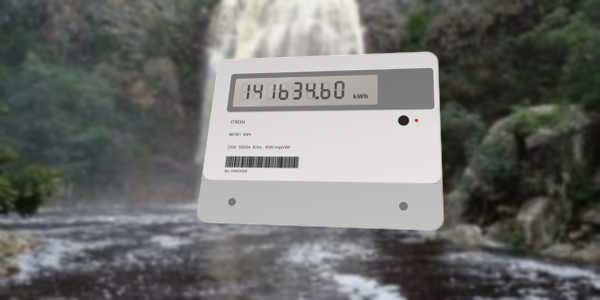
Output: 141634.60
